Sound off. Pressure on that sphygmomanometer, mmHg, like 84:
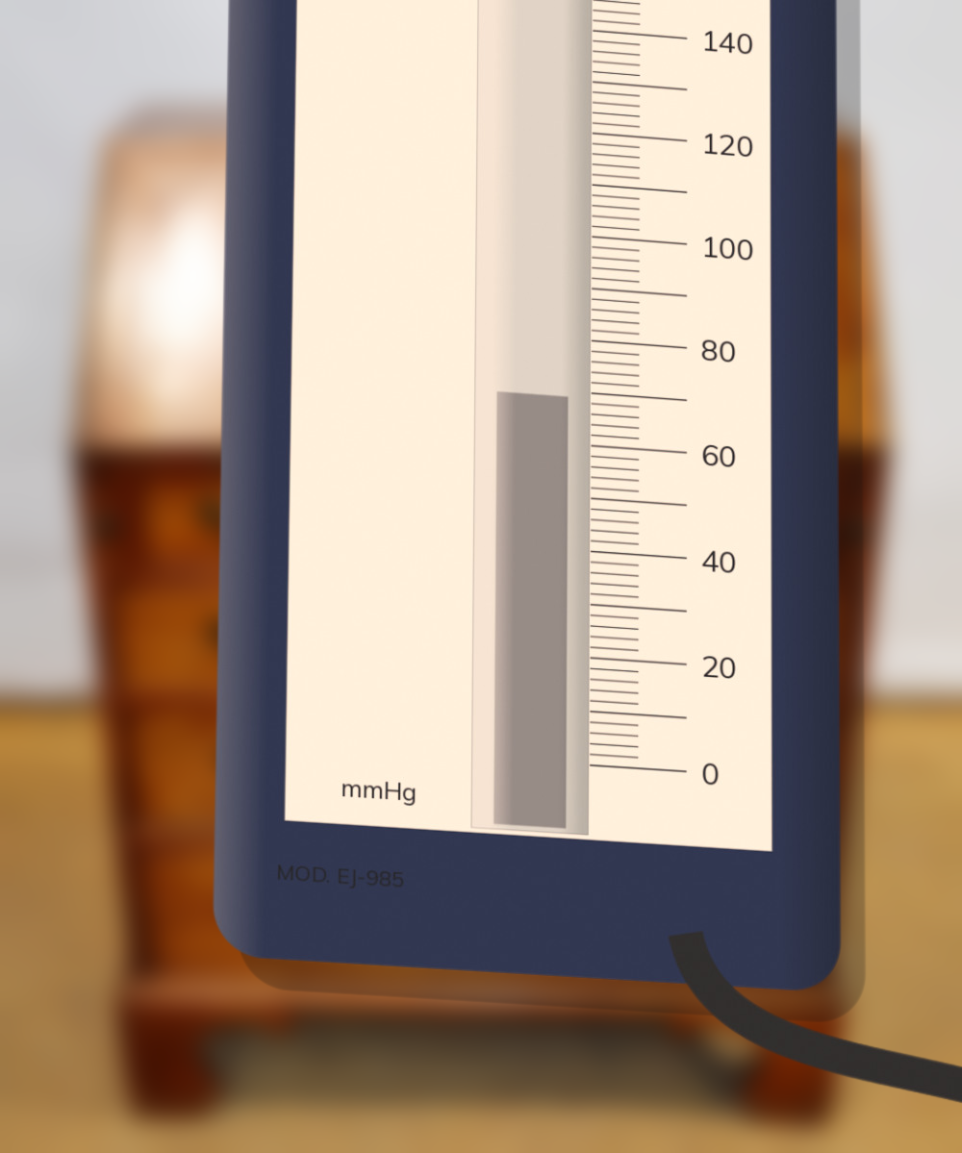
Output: 69
